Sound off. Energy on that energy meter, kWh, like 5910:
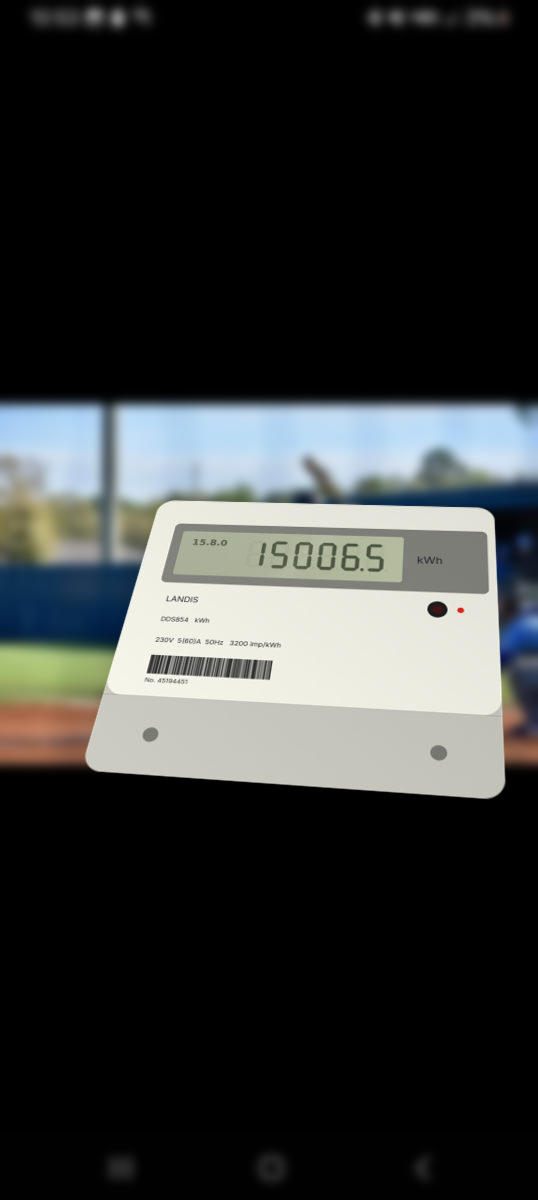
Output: 15006.5
